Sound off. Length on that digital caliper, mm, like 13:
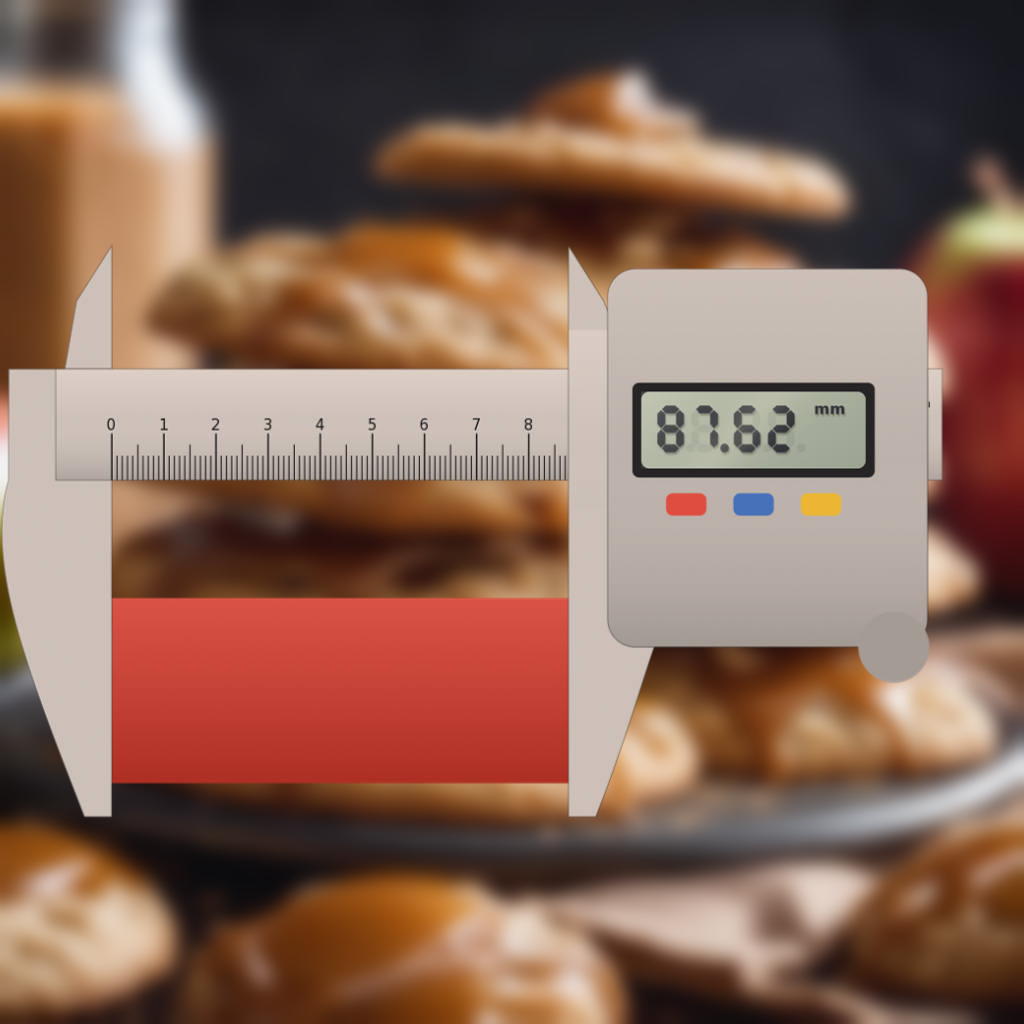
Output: 87.62
